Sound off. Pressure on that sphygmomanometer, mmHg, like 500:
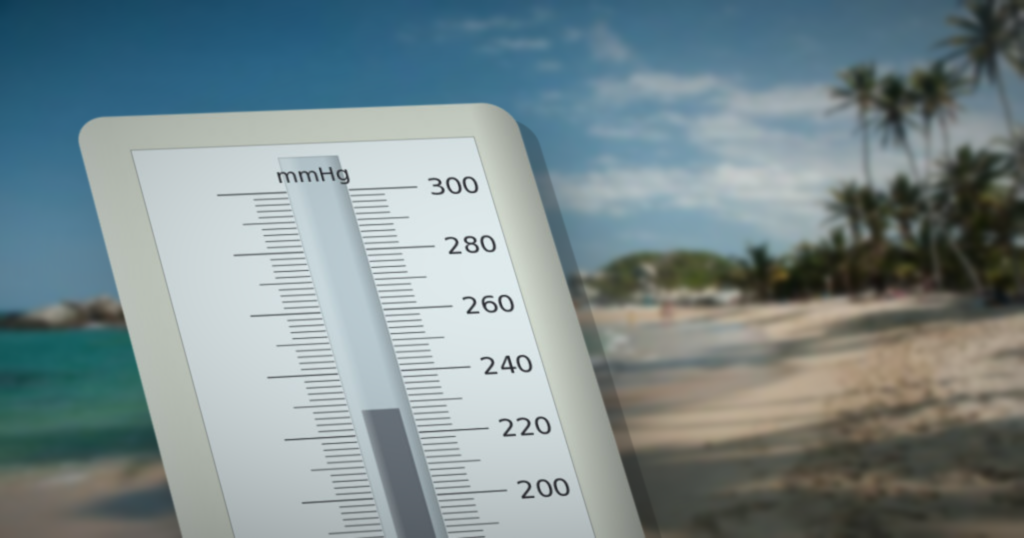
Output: 228
